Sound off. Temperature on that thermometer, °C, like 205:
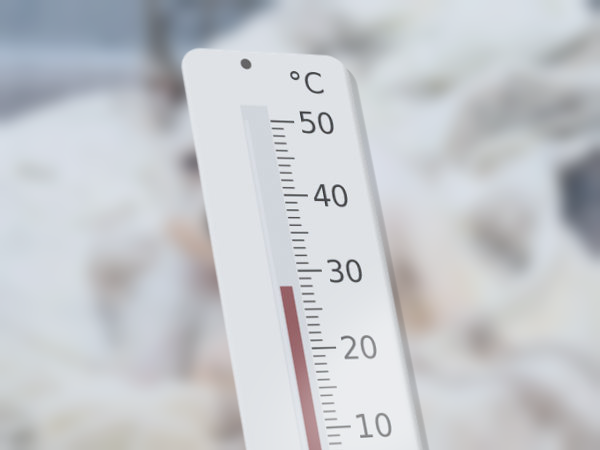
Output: 28
